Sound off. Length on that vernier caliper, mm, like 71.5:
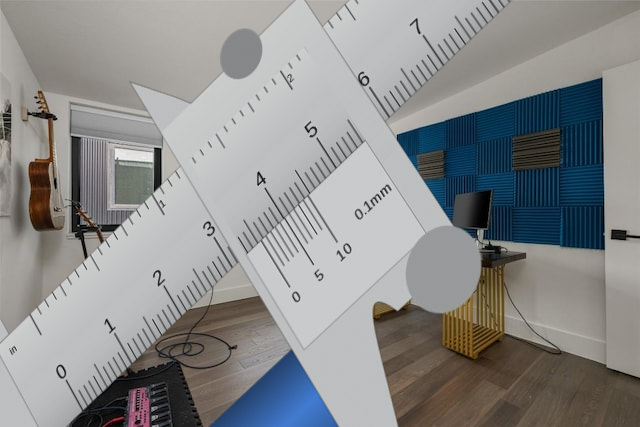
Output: 35.6
